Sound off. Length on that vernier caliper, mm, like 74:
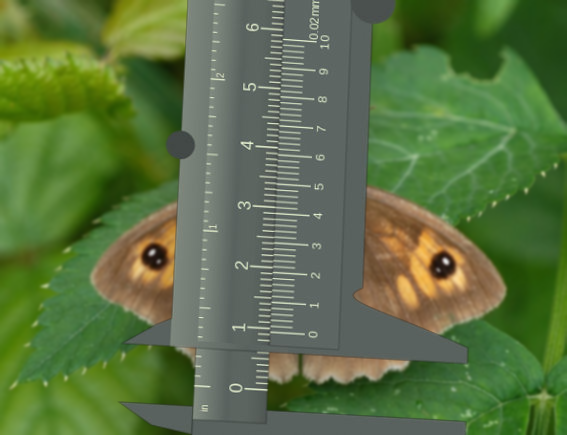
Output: 9.4
